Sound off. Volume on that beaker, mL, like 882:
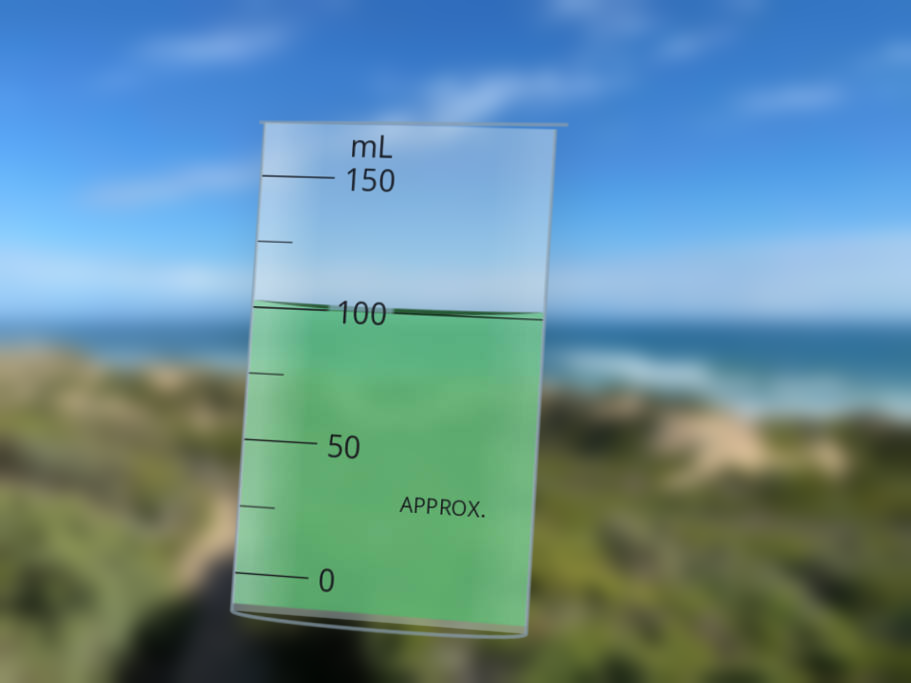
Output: 100
